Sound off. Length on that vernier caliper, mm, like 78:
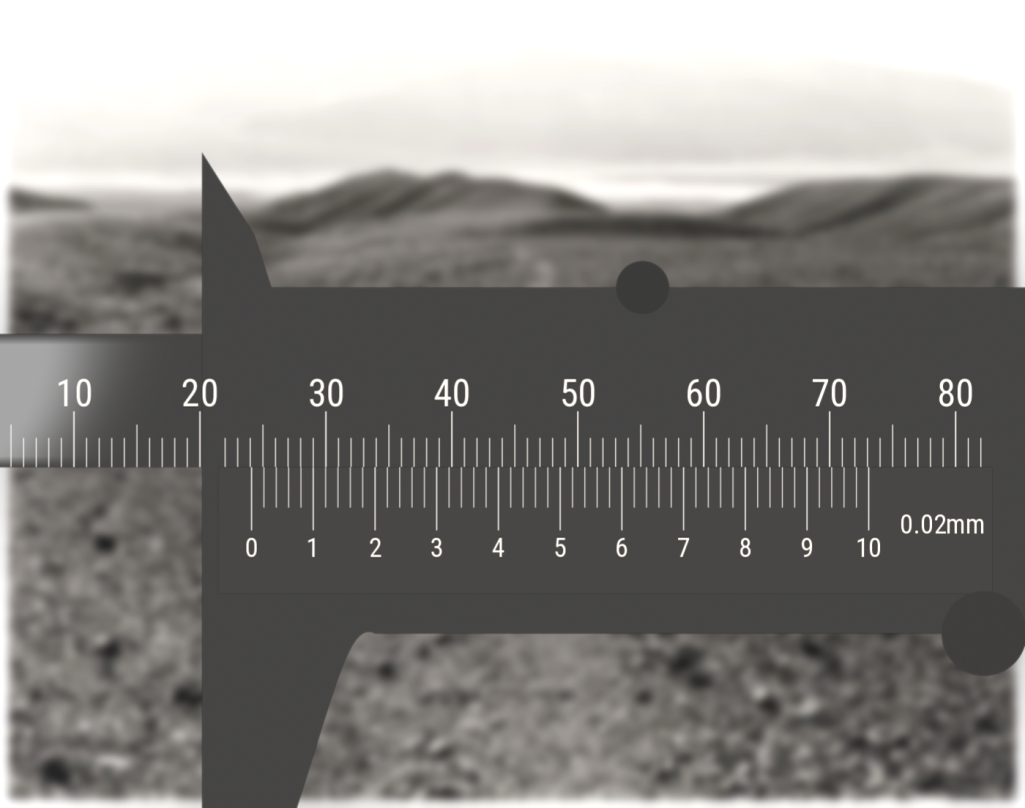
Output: 24.1
